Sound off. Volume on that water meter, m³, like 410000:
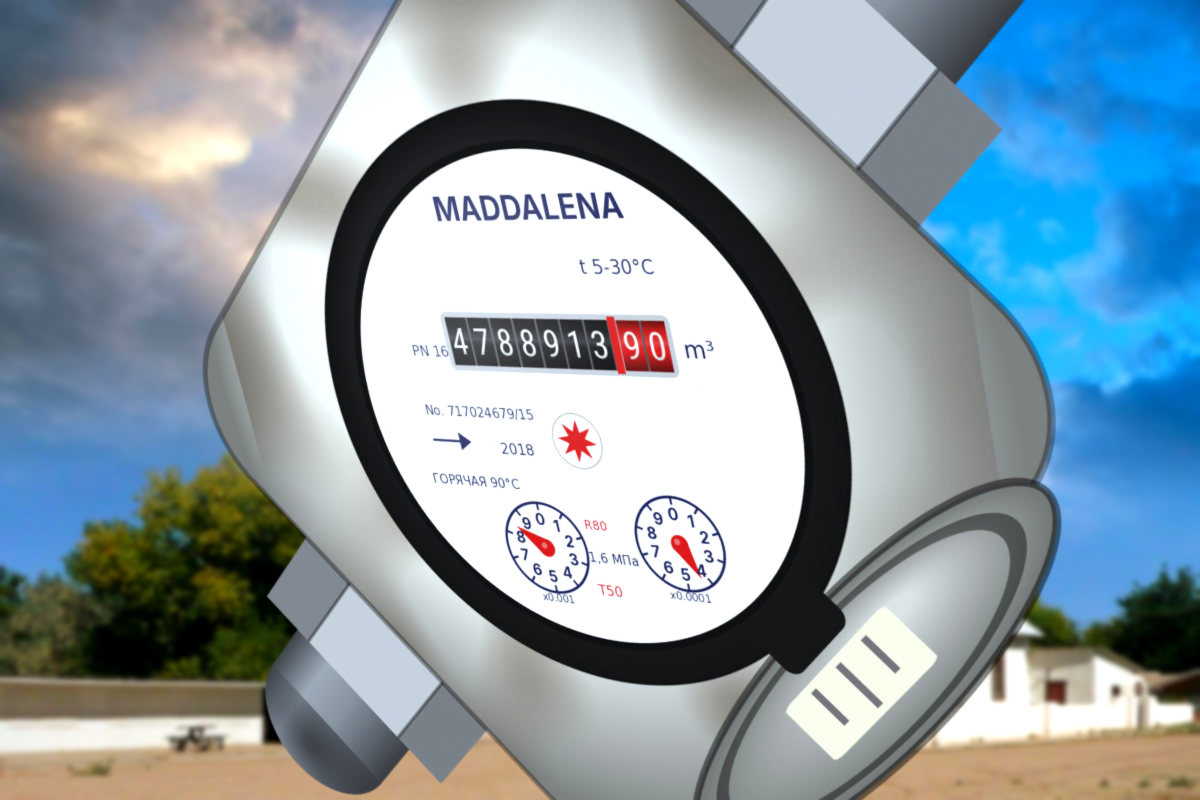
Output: 4788913.9084
